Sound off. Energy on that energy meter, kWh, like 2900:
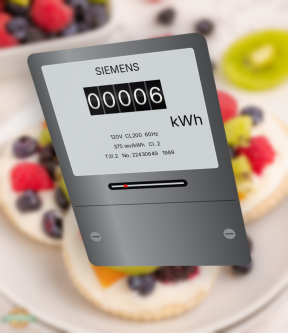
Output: 6
